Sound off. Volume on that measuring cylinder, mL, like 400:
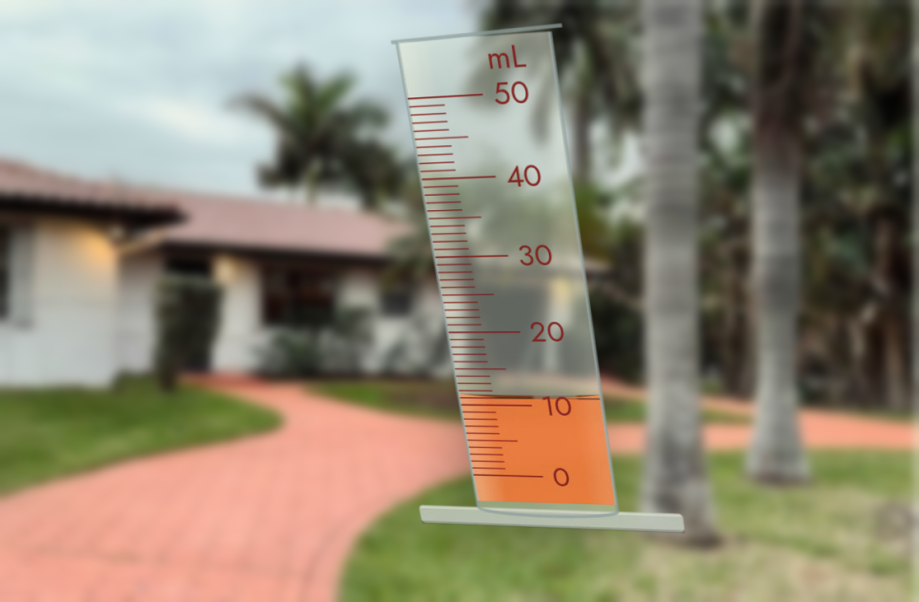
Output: 11
